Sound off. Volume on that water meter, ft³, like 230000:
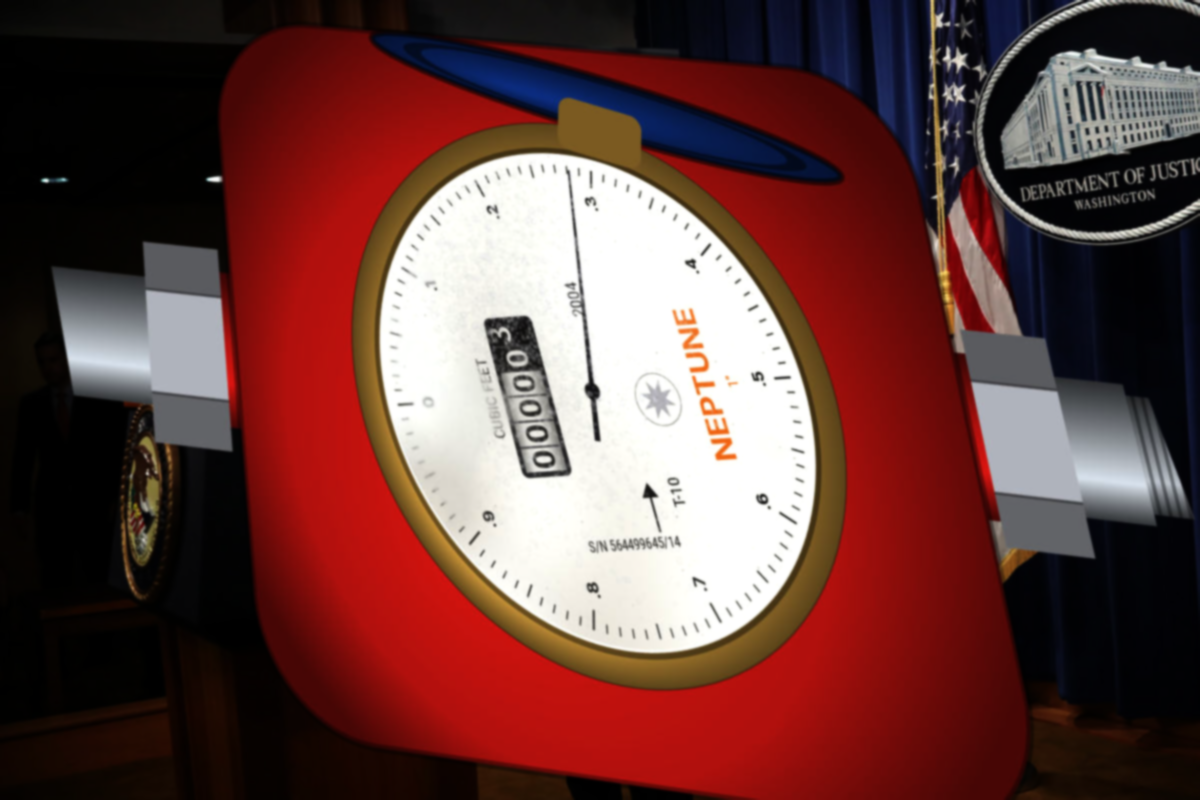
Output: 3.28
